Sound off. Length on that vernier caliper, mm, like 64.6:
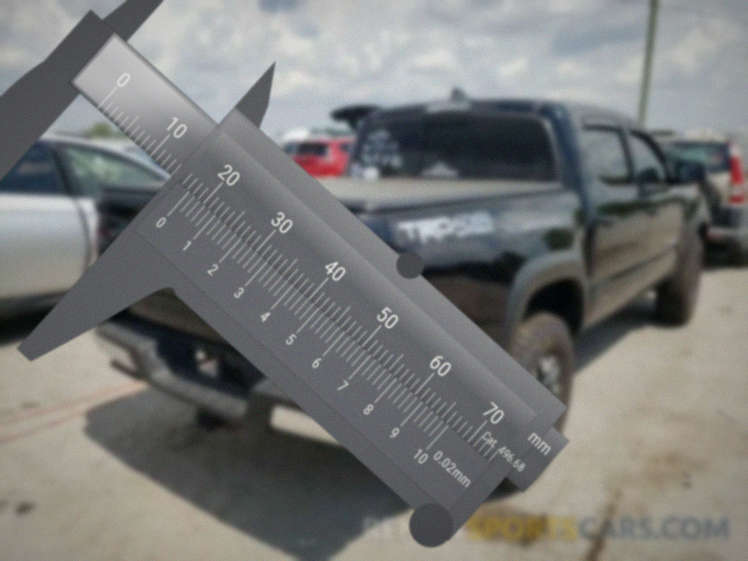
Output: 17.4
